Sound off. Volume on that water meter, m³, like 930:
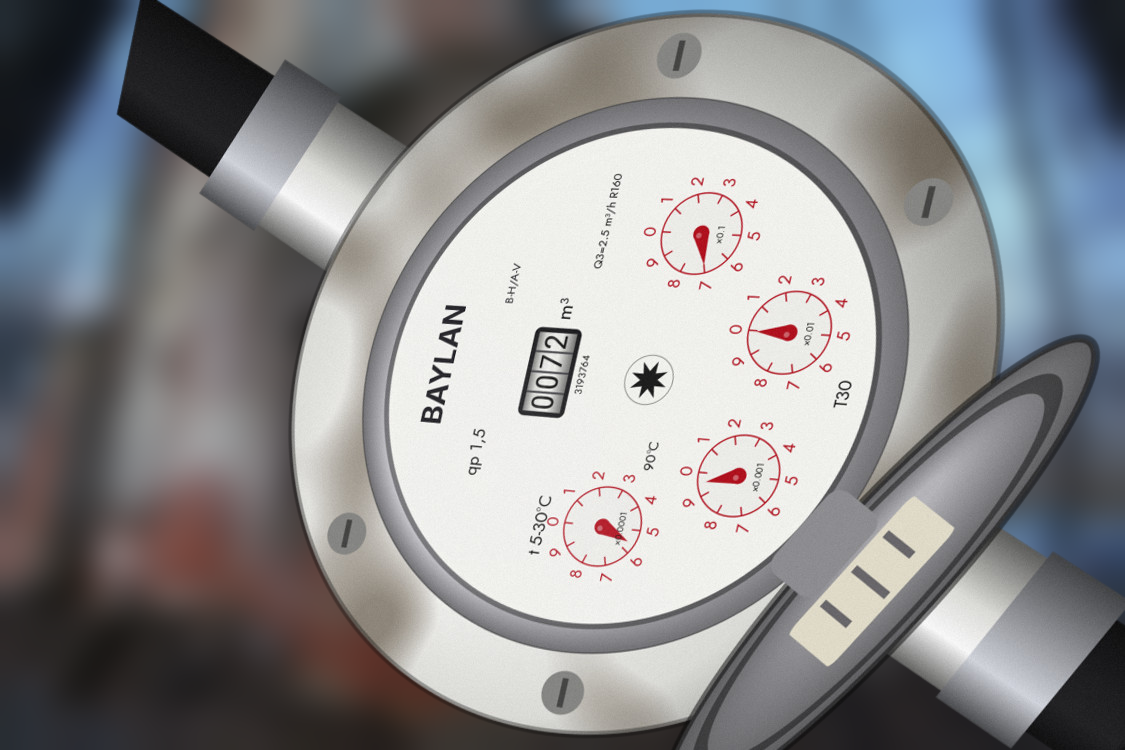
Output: 72.6995
